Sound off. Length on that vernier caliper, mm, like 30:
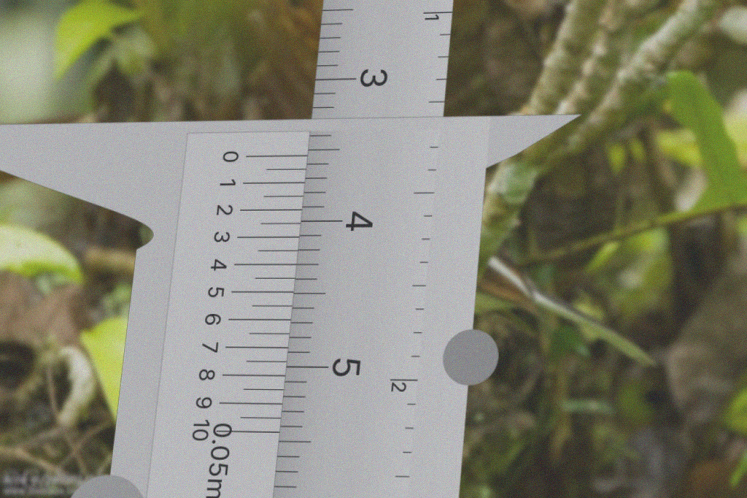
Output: 35.4
